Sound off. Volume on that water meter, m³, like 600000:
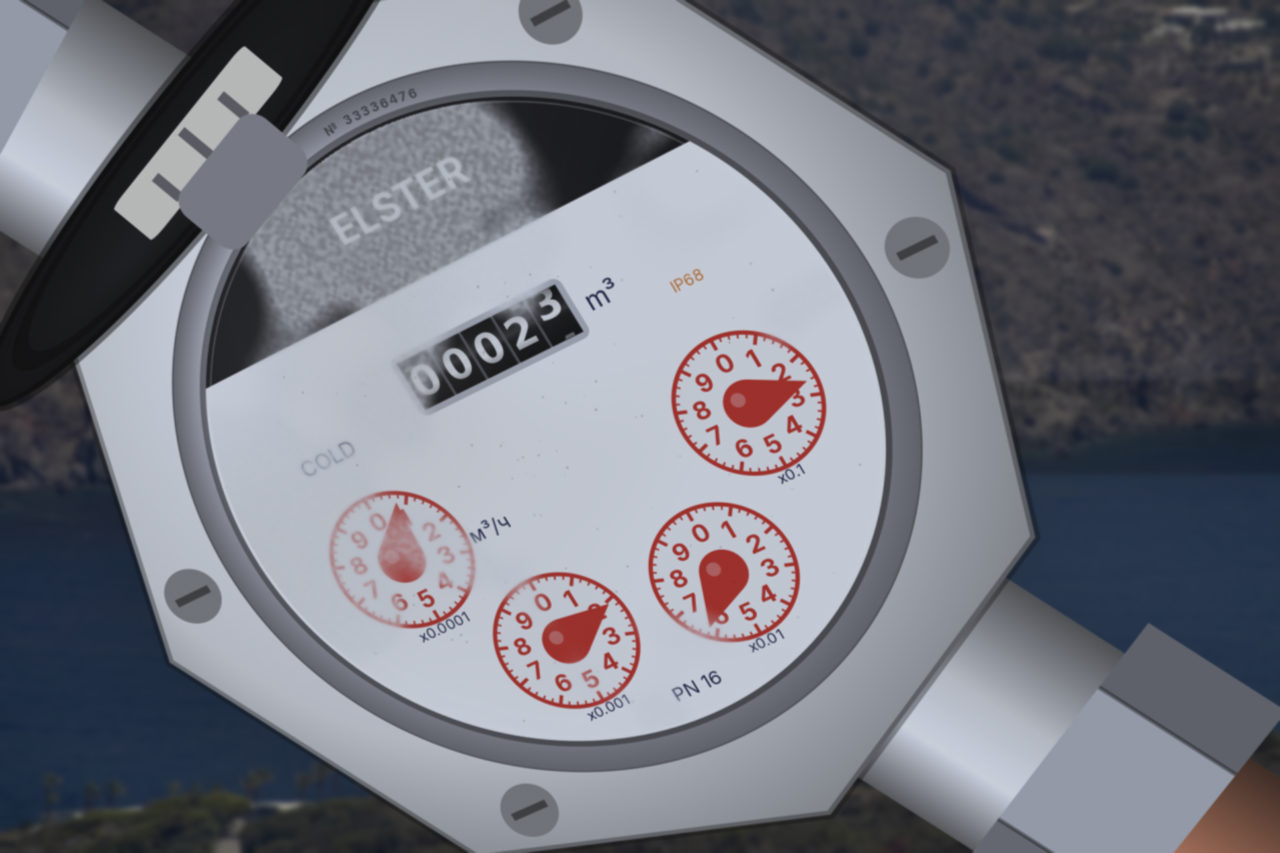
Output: 23.2620
